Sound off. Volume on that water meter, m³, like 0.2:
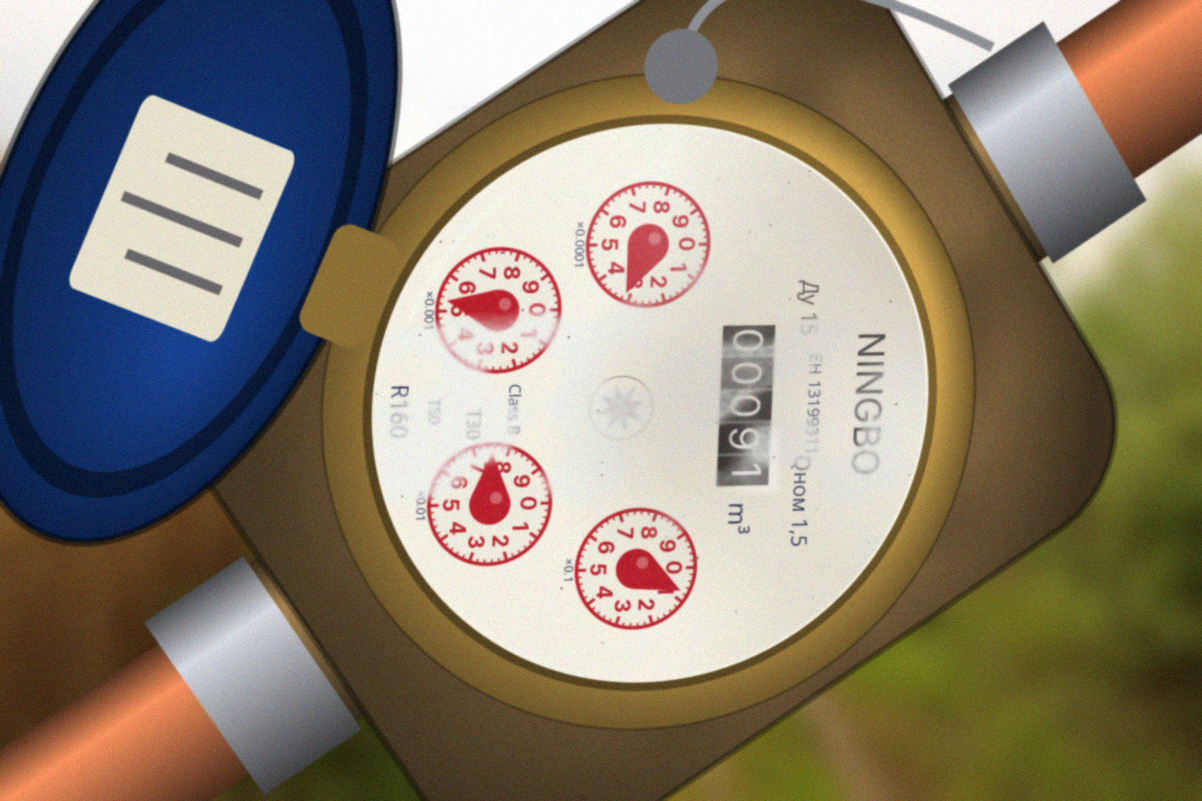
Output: 91.0753
